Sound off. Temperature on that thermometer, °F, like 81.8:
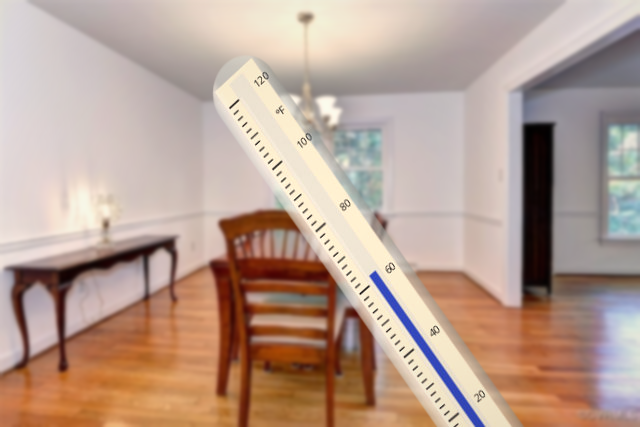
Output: 62
